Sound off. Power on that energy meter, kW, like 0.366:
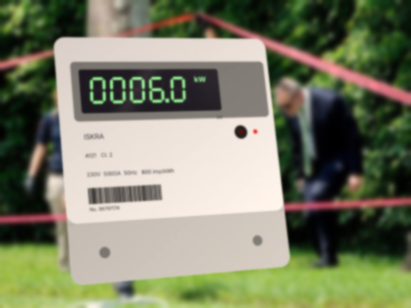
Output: 6.0
